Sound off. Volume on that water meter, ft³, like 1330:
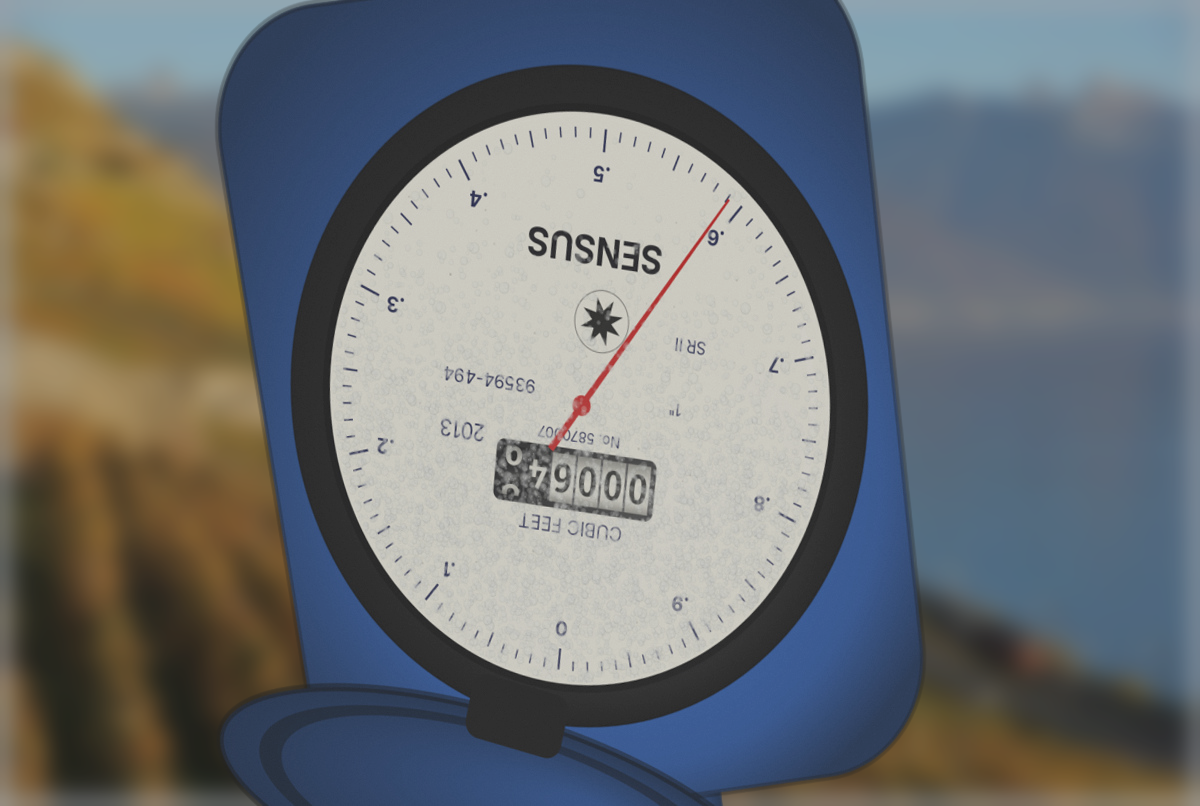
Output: 648.59
